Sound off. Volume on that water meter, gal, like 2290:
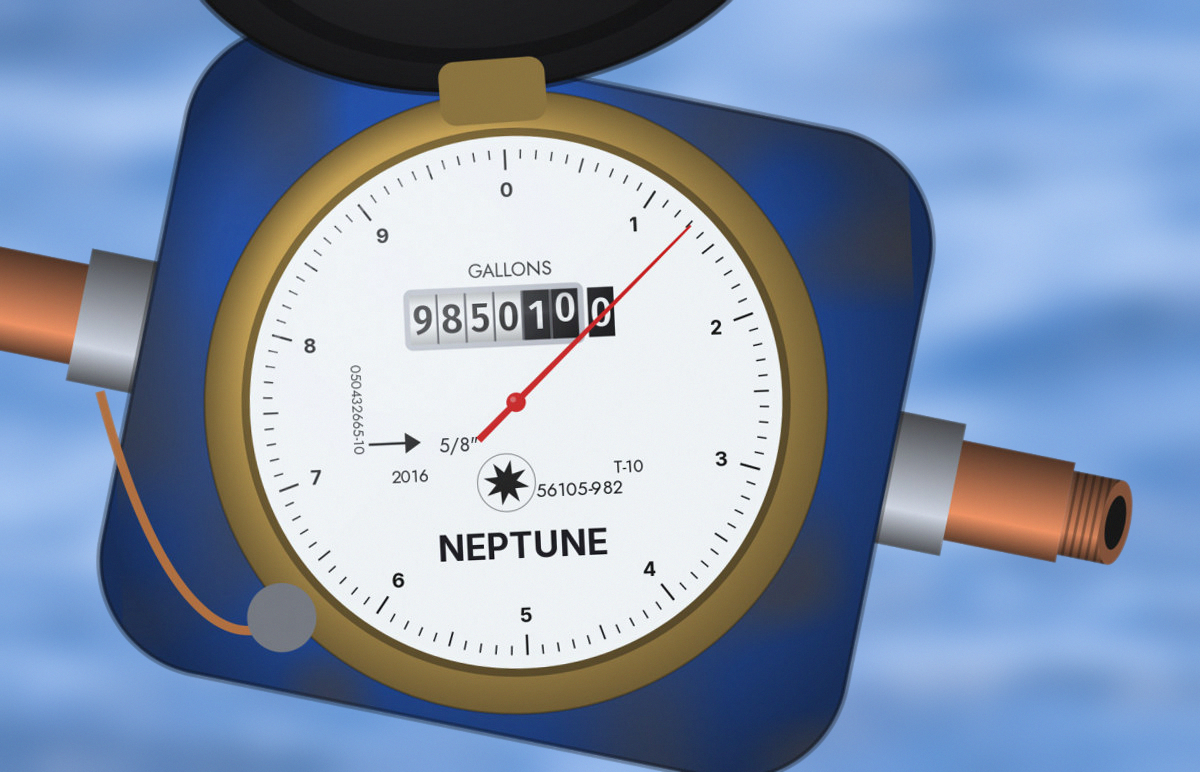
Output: 9850101.3
